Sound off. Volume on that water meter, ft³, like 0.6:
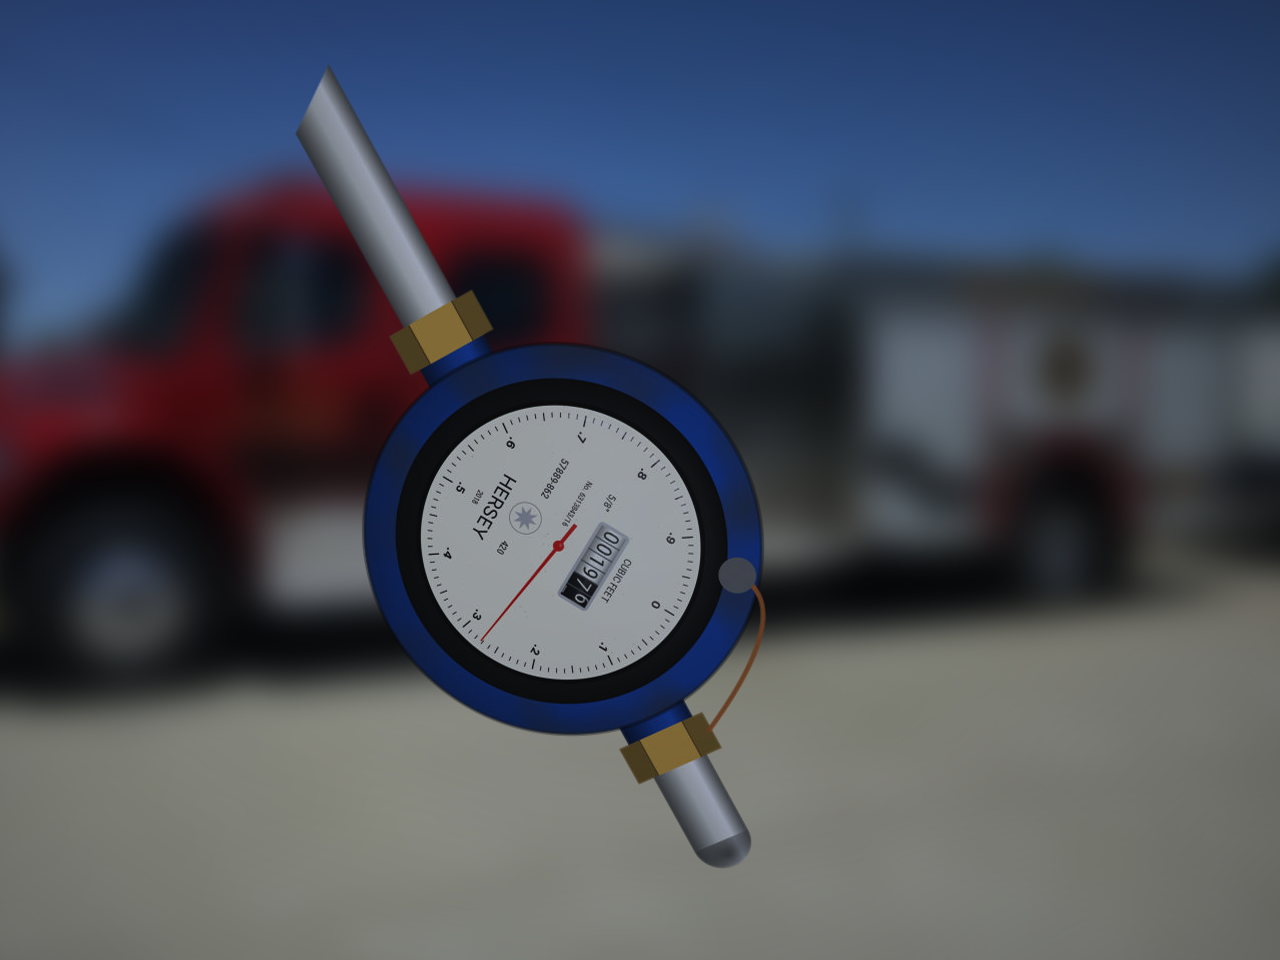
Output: 1976.27
